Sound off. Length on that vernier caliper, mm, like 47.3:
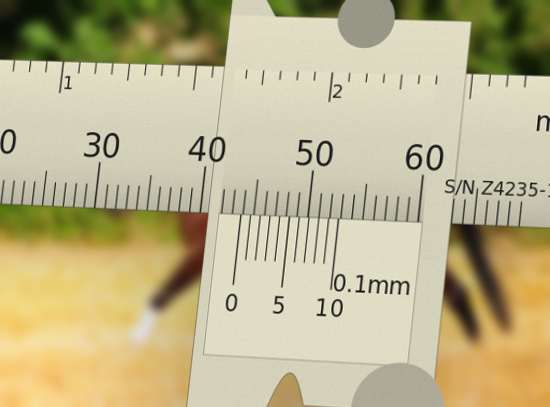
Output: 43.8
